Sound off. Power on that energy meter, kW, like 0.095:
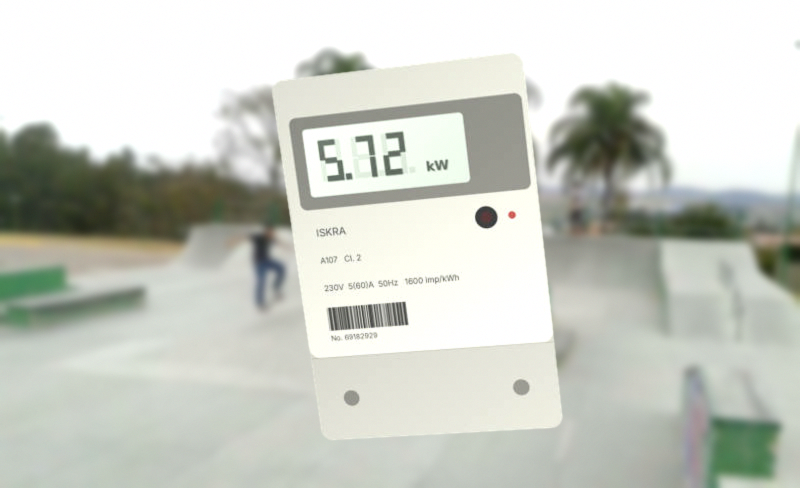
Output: 5.72
